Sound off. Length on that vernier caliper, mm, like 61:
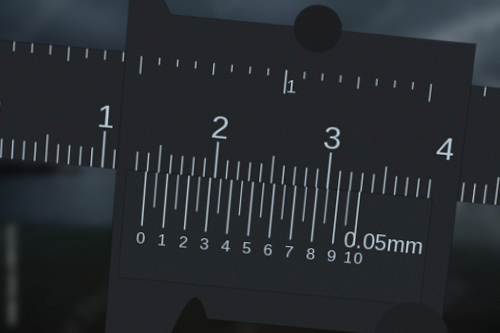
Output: 13.9
